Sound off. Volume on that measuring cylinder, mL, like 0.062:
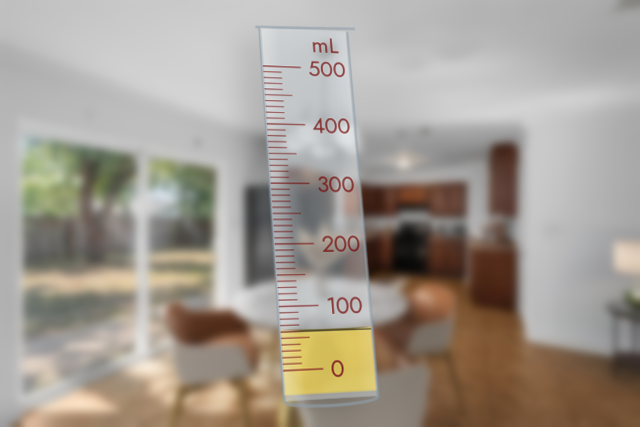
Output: 60
